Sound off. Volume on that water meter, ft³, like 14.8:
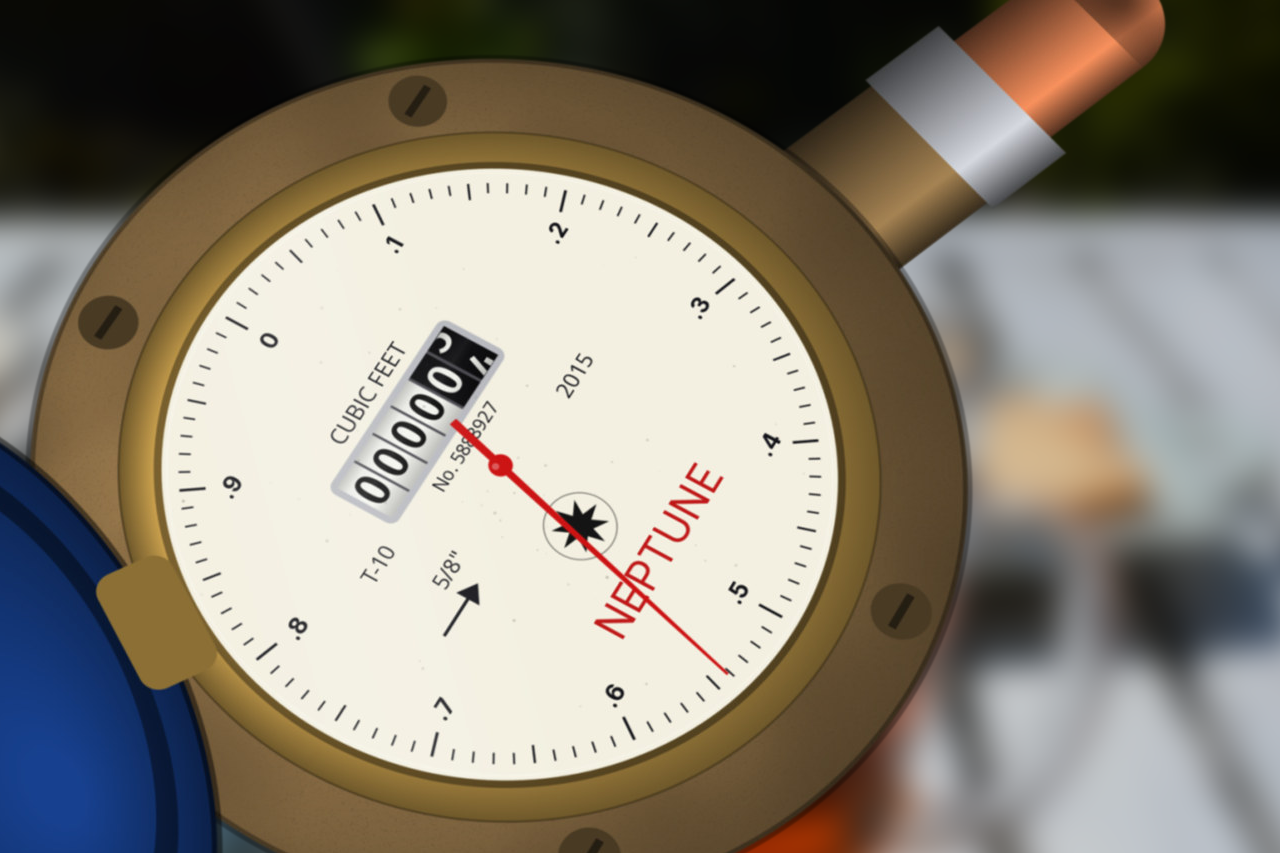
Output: 3.54
